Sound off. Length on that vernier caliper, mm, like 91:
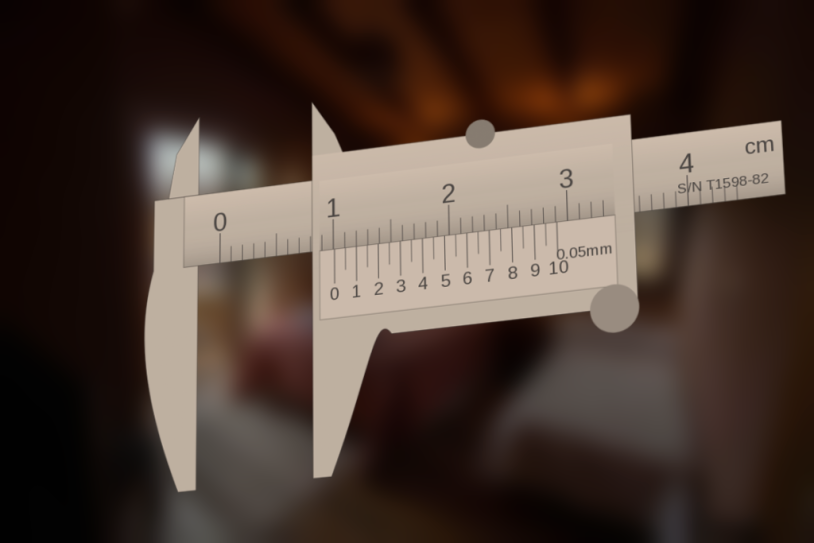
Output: 10.1
